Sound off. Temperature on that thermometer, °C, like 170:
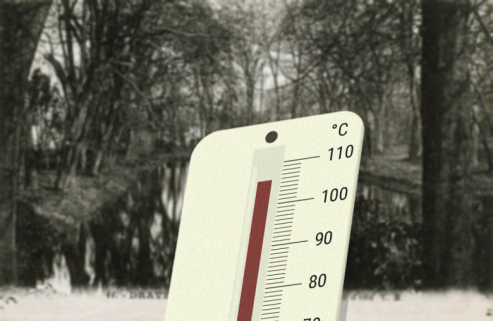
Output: 106
